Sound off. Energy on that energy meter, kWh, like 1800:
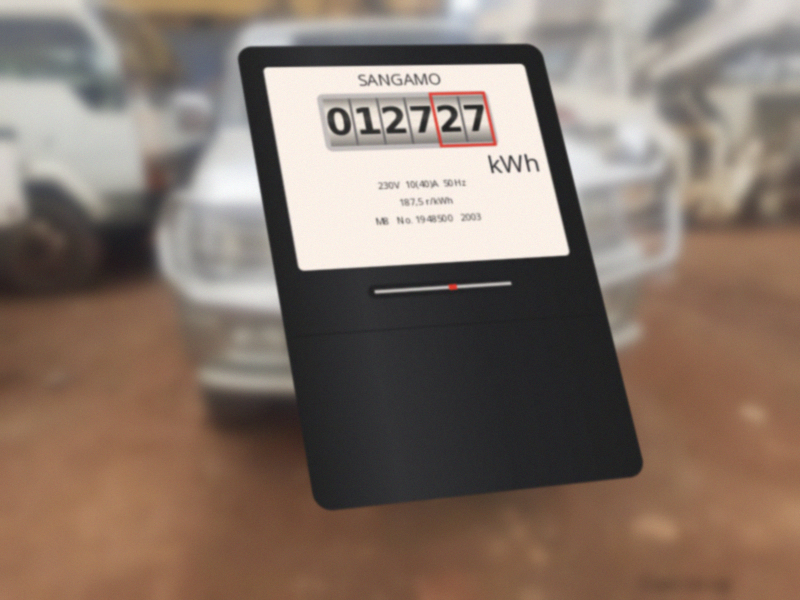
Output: 127.27
